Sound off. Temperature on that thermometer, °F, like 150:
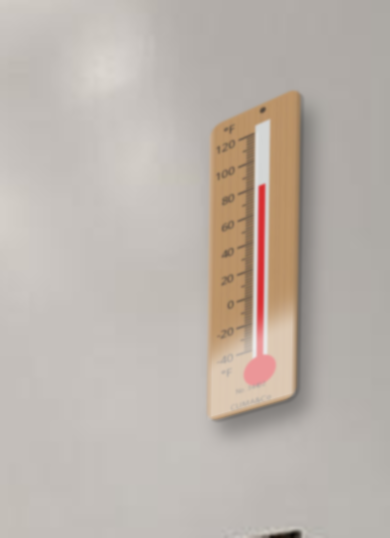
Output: 80
